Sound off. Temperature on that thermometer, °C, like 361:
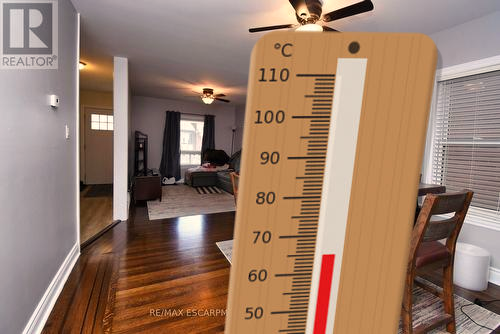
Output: 65
